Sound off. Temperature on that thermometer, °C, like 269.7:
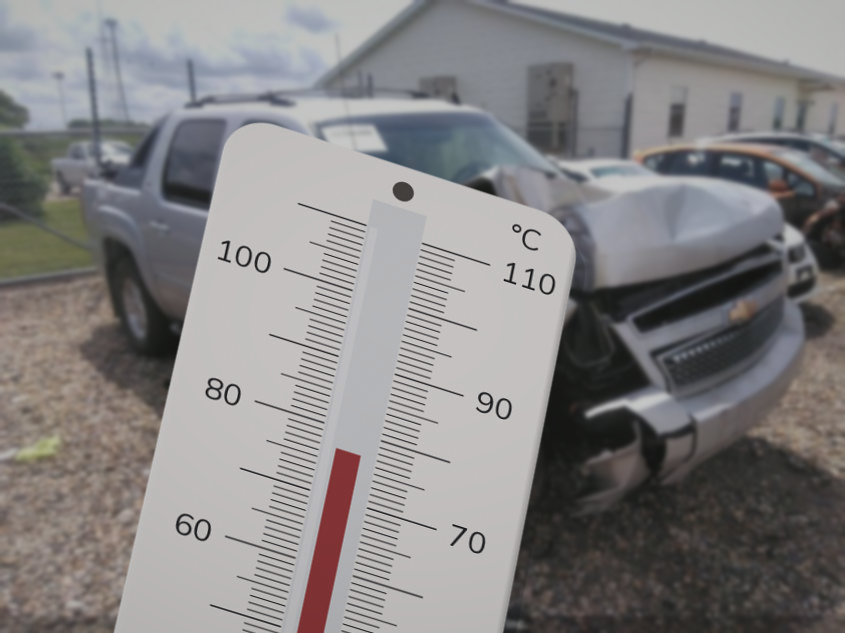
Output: 77
